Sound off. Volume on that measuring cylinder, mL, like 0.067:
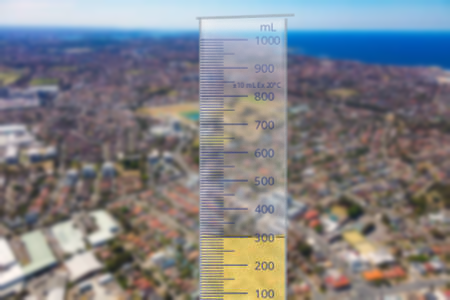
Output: 300
